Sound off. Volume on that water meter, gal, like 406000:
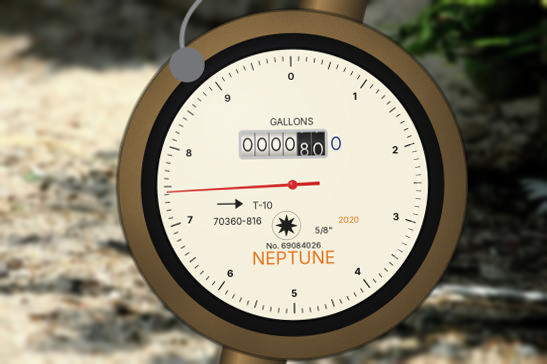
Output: 797.4
